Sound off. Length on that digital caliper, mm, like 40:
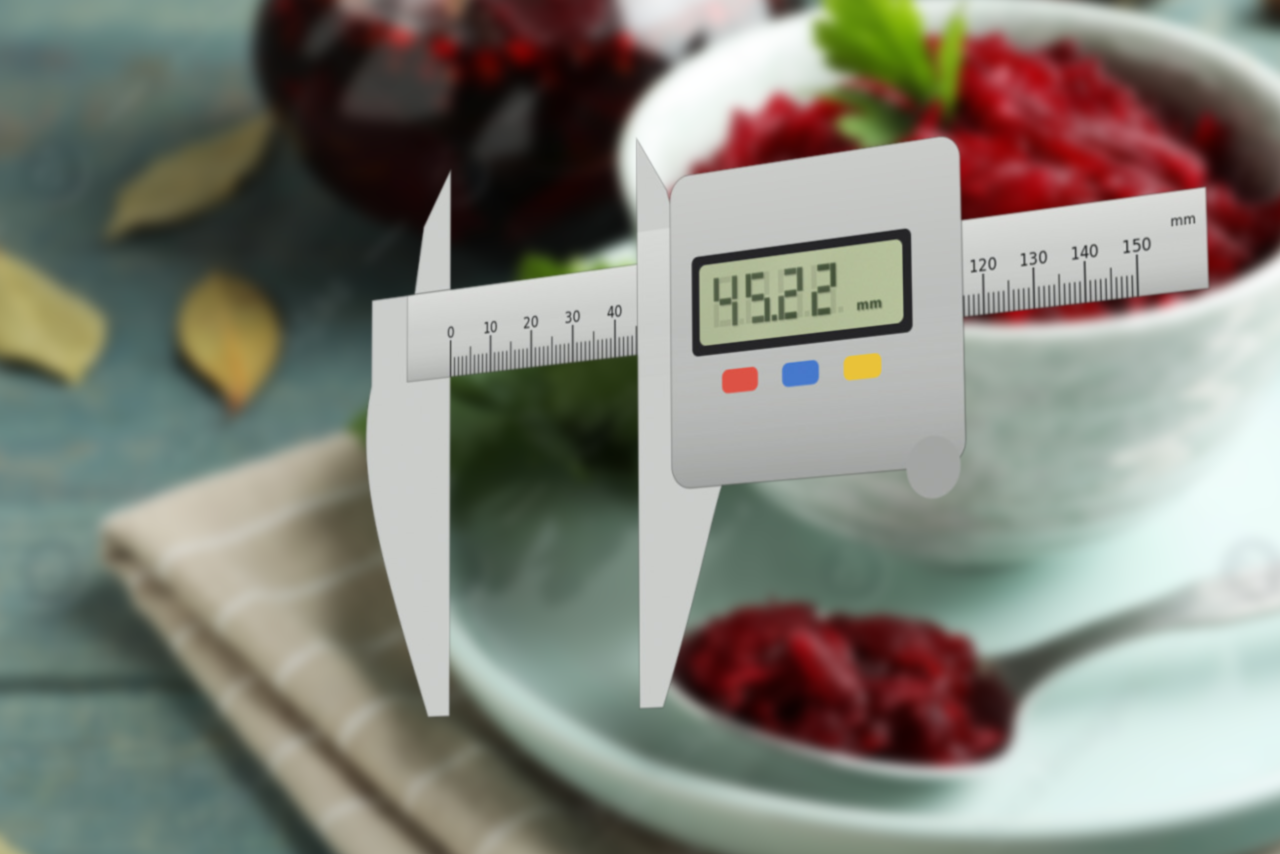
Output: 45.22
